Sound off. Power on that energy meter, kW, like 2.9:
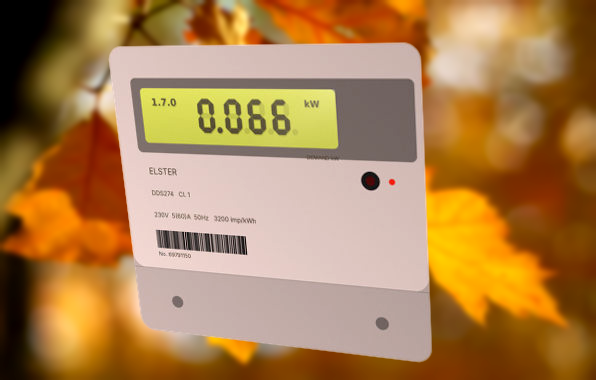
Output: 0.066
